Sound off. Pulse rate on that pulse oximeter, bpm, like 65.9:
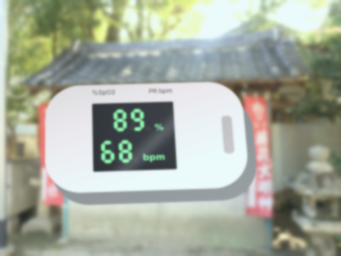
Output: 68
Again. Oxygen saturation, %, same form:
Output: 89
